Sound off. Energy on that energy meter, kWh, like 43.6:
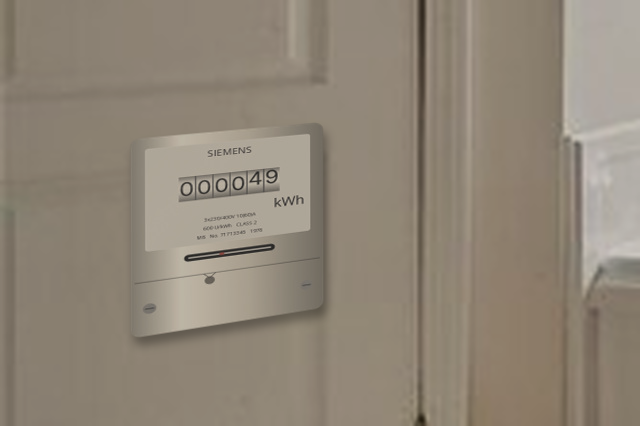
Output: 49
